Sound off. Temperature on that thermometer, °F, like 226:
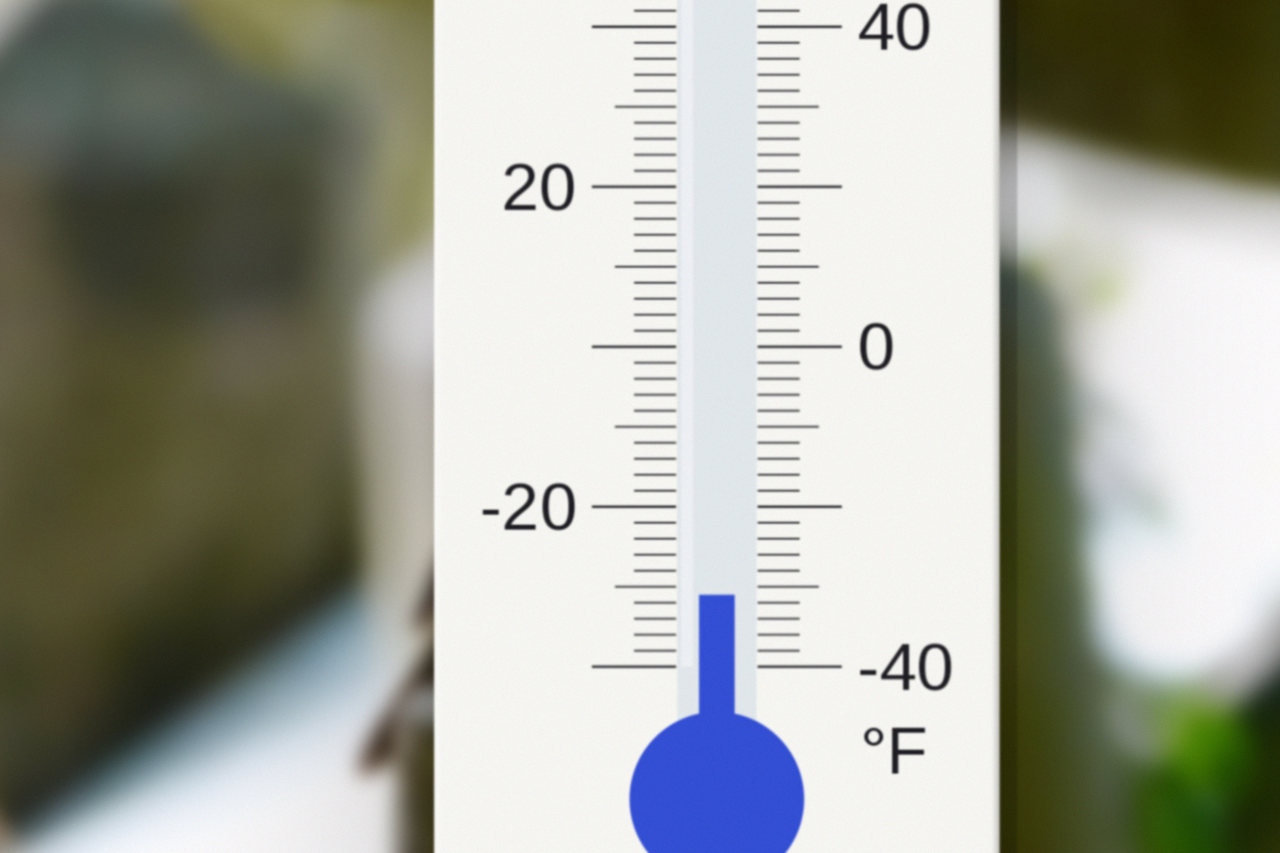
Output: -31
